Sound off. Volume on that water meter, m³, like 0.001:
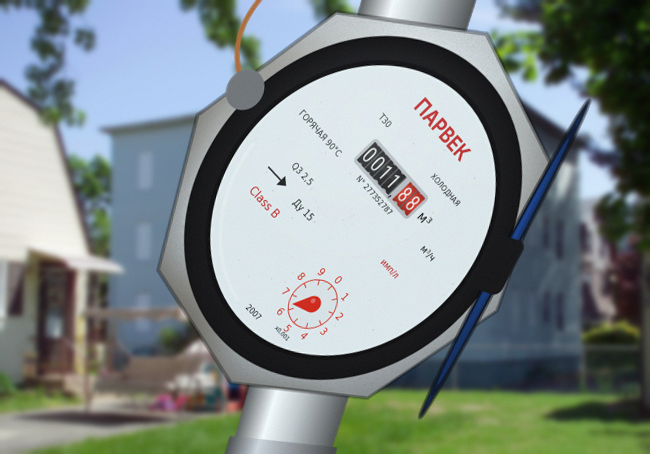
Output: 11.886
